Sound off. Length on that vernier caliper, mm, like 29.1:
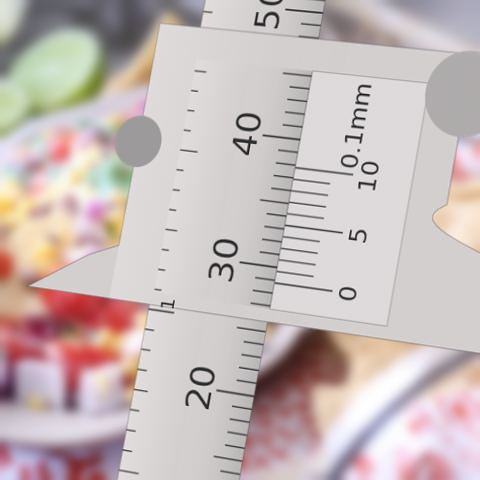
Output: 28.8
